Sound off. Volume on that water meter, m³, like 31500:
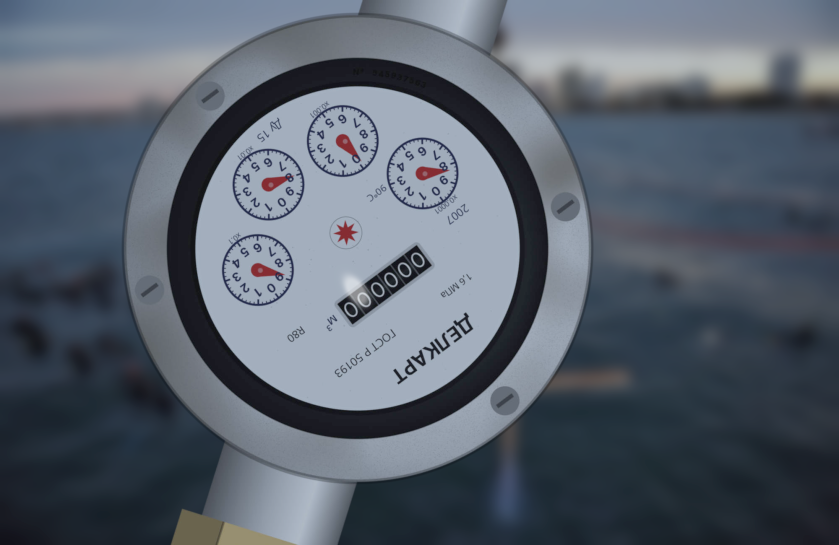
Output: 0.8798
